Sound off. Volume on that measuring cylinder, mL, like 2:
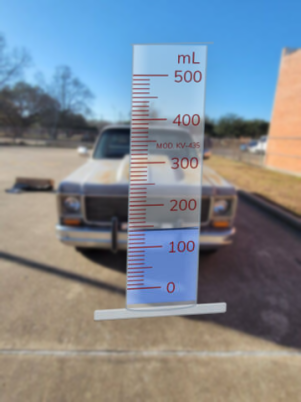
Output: 140
